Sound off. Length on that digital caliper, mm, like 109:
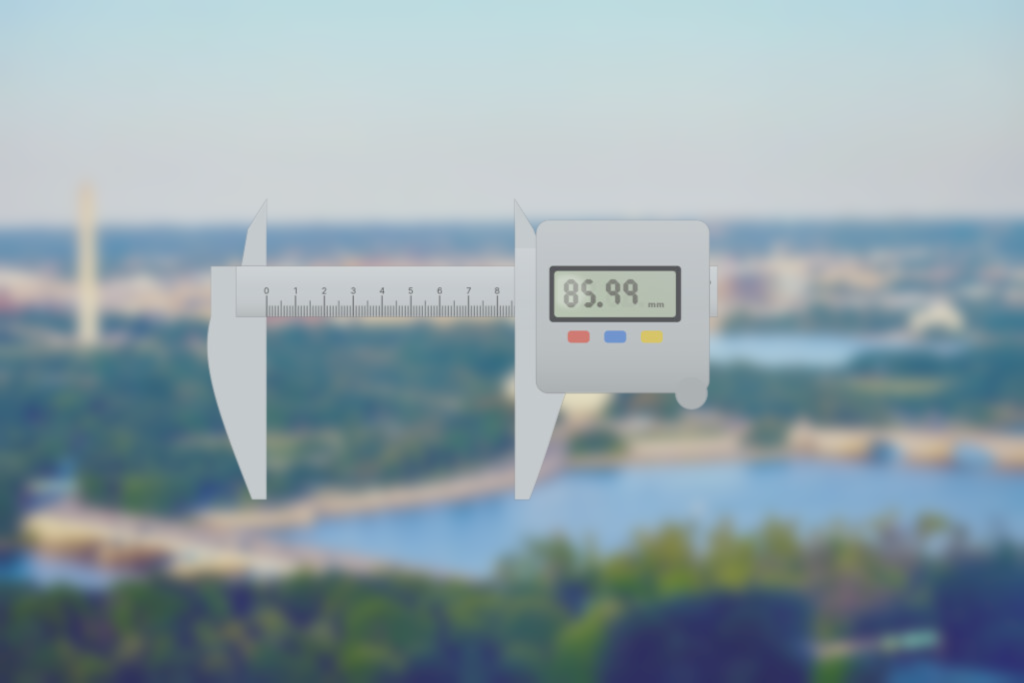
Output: 85.99
